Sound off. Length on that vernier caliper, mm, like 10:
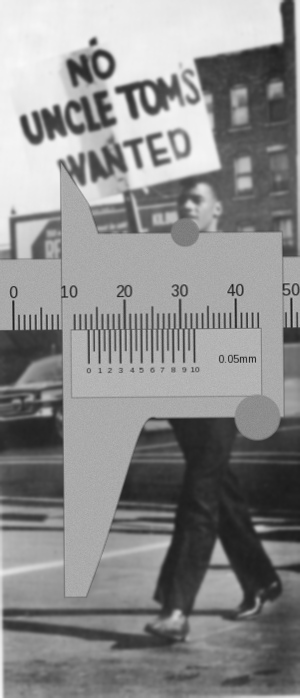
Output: 13.5
